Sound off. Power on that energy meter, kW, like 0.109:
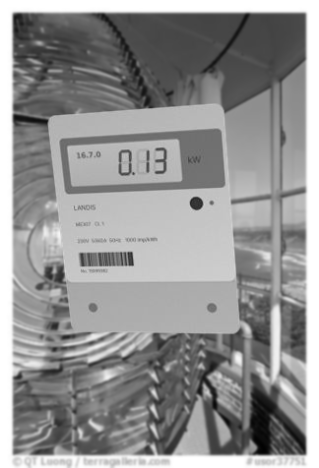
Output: 0.13
